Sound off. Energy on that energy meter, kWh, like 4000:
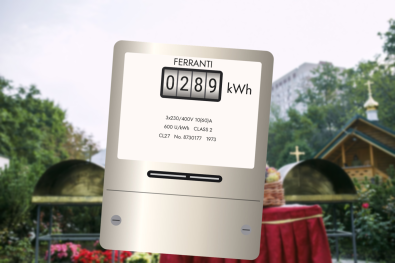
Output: 289
